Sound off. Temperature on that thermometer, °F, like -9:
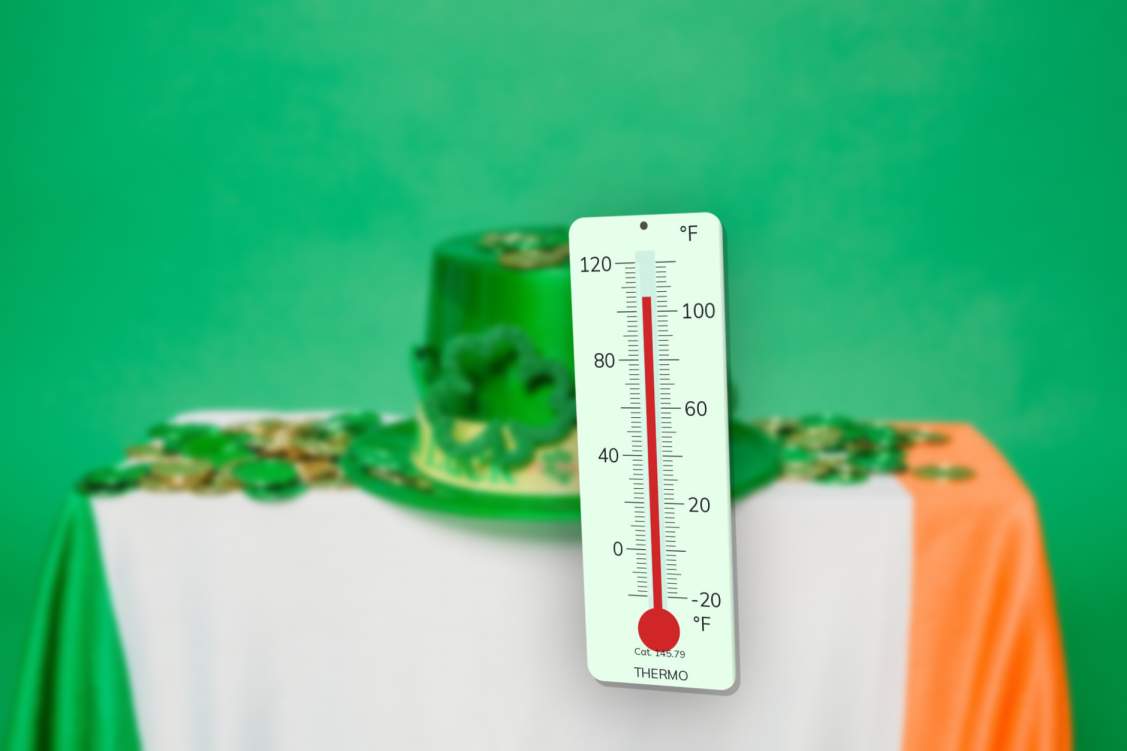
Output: 106
